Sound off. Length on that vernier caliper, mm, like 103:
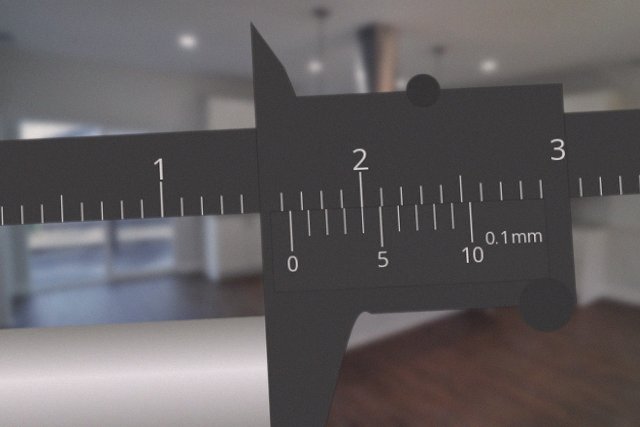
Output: 16.4
